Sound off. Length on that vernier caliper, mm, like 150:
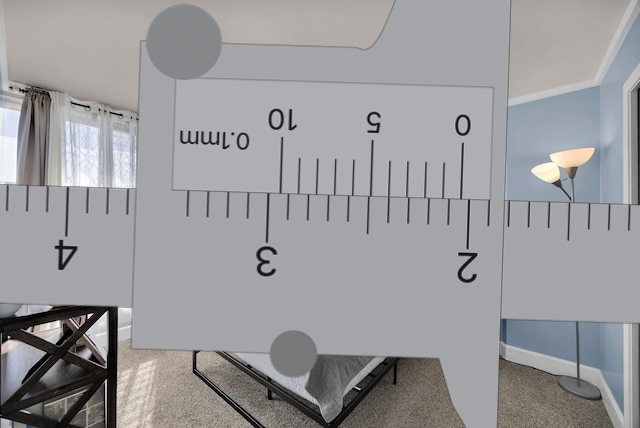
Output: 20.4
